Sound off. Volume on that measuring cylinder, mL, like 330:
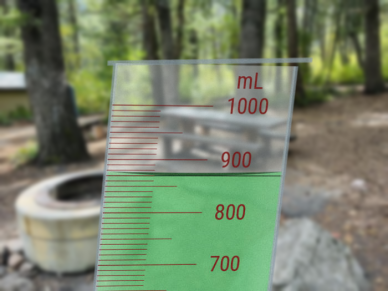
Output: 870
